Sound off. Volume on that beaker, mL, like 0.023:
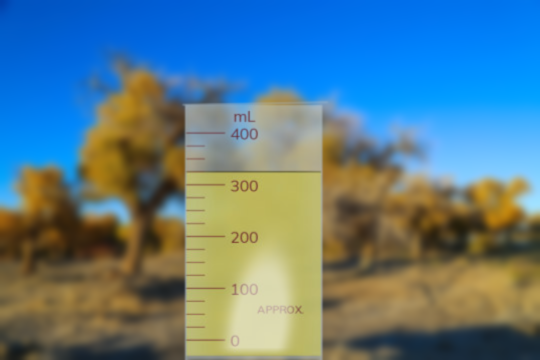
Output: 325
